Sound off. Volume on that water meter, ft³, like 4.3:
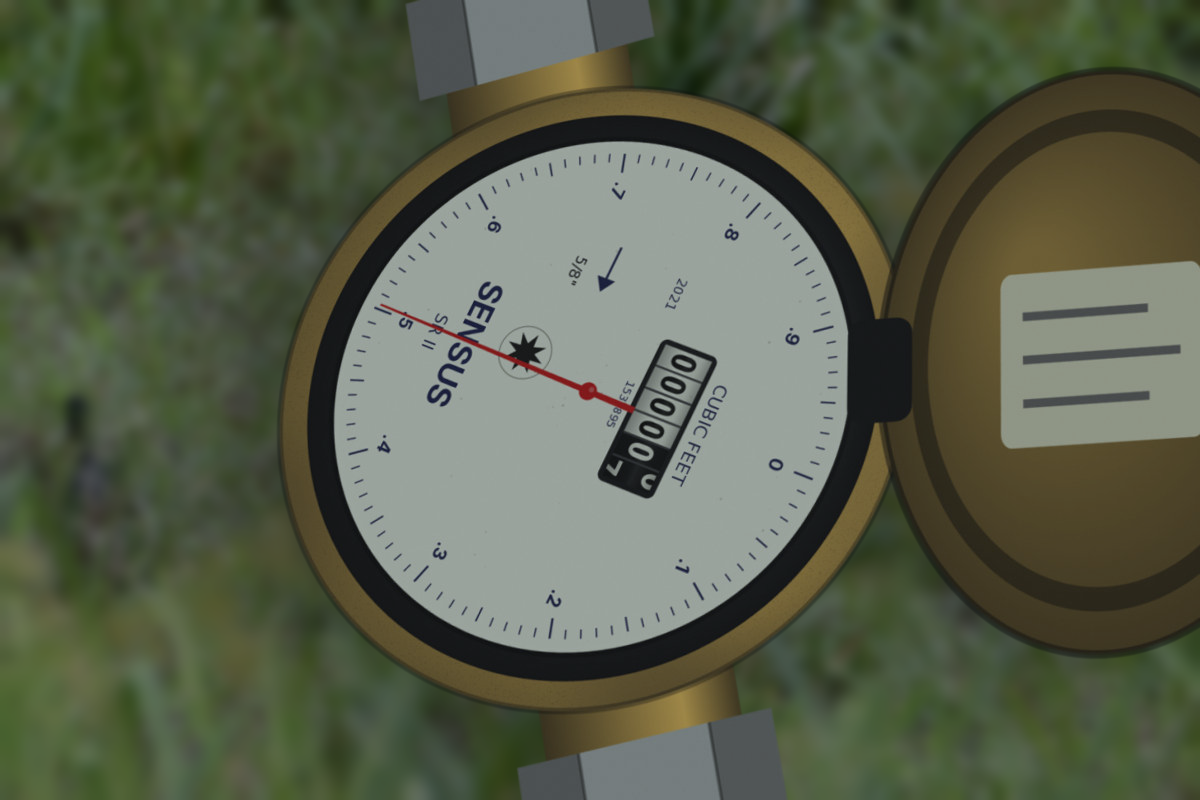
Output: 6.50
